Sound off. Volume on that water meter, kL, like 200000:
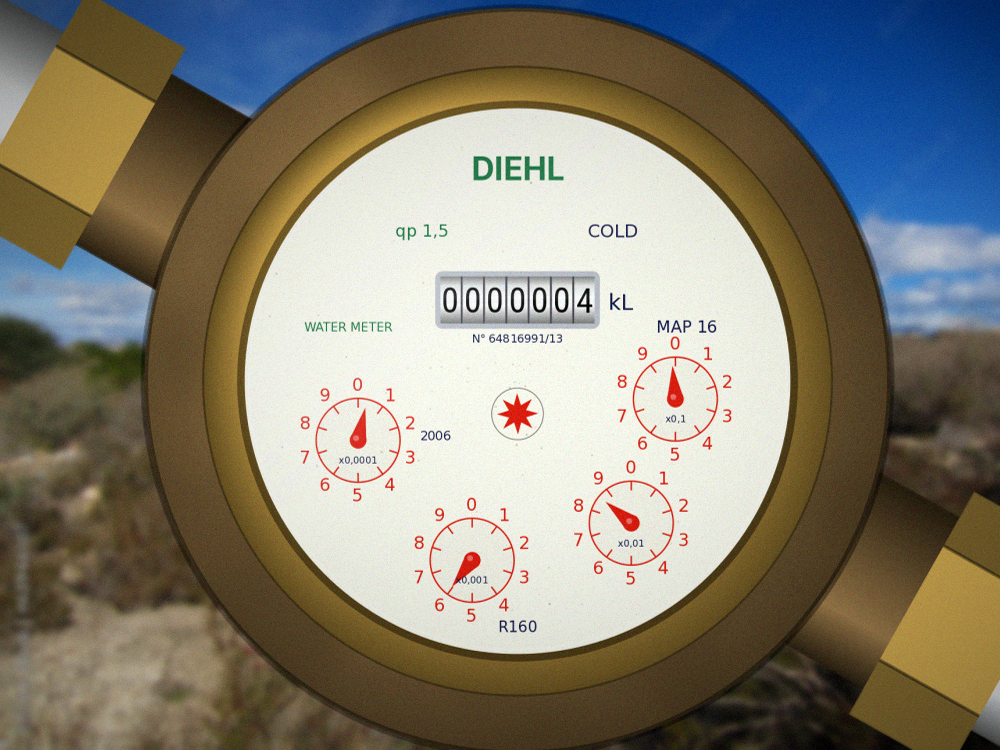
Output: 3.9860
